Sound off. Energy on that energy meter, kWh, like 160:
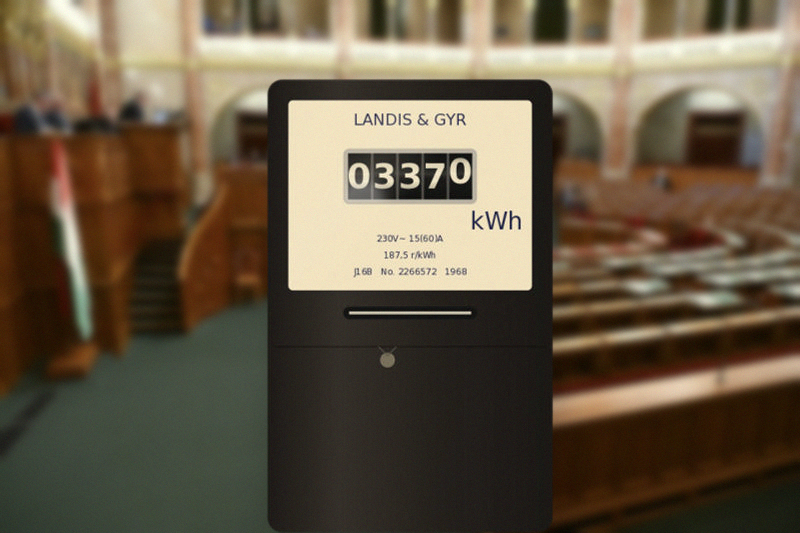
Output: 3370
